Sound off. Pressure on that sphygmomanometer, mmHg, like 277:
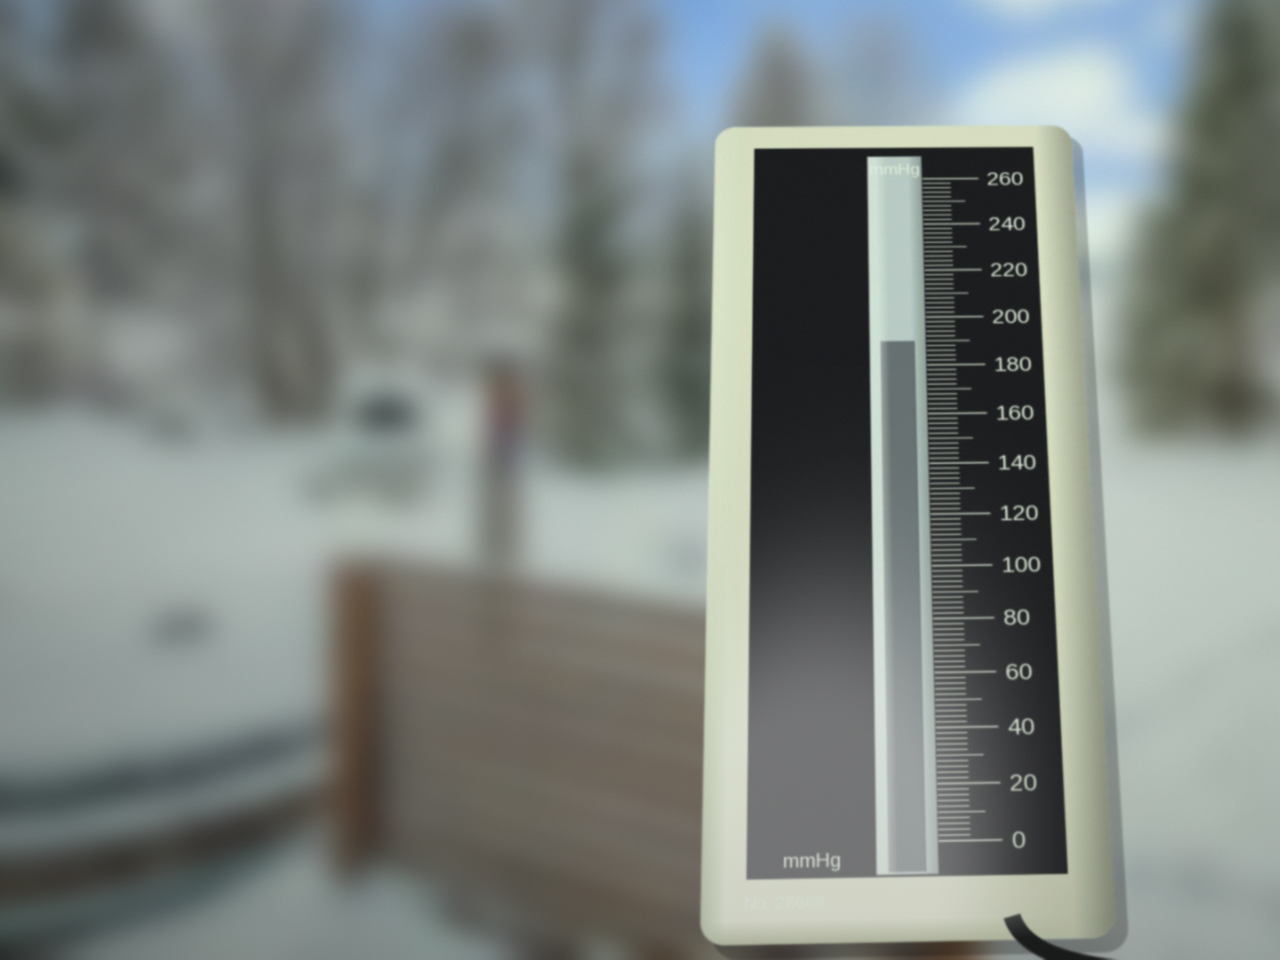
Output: 190
